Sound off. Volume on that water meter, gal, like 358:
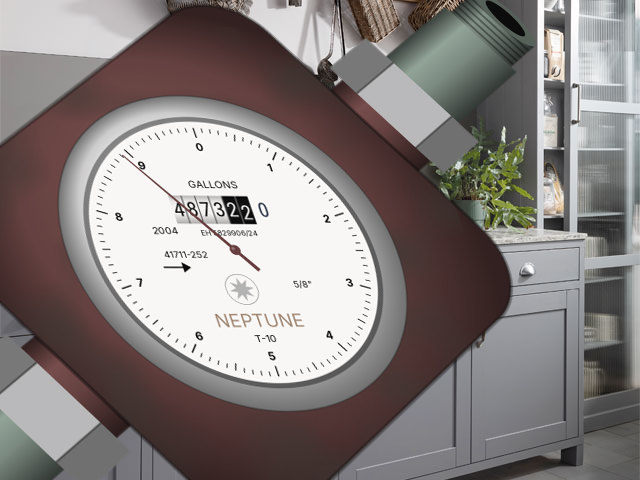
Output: 4873218.9
